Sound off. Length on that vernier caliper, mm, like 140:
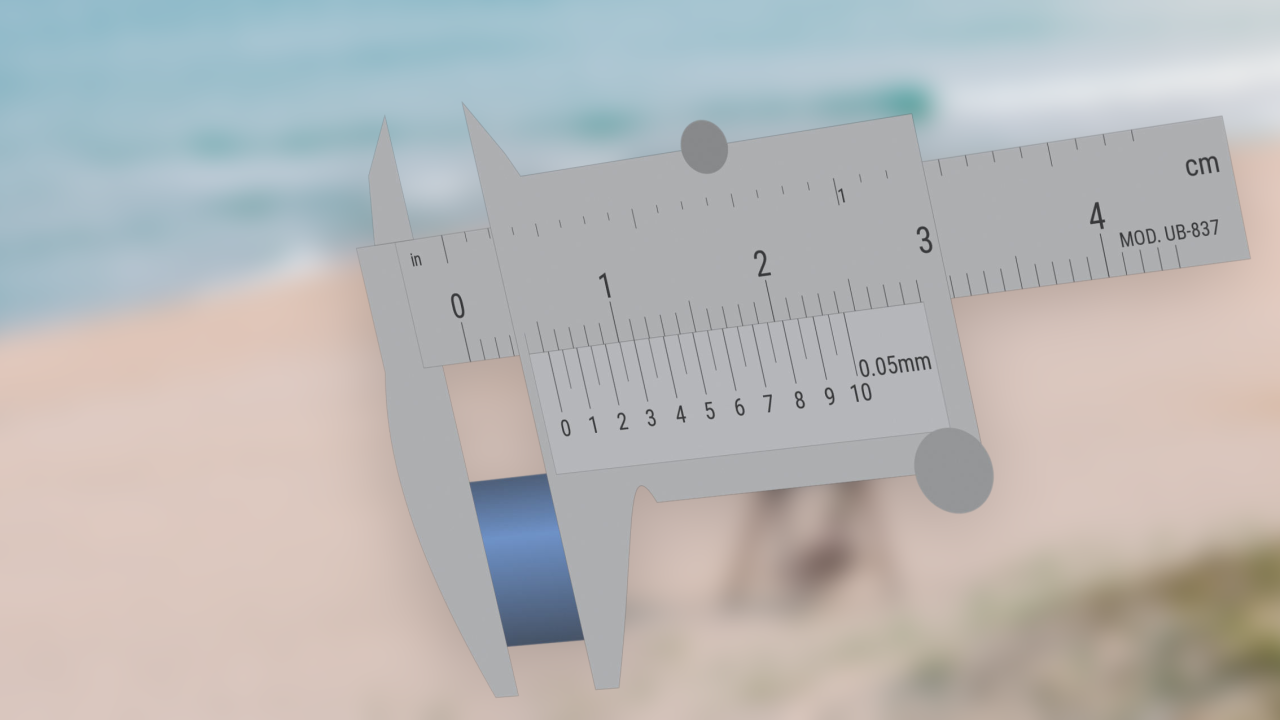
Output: 5.3
